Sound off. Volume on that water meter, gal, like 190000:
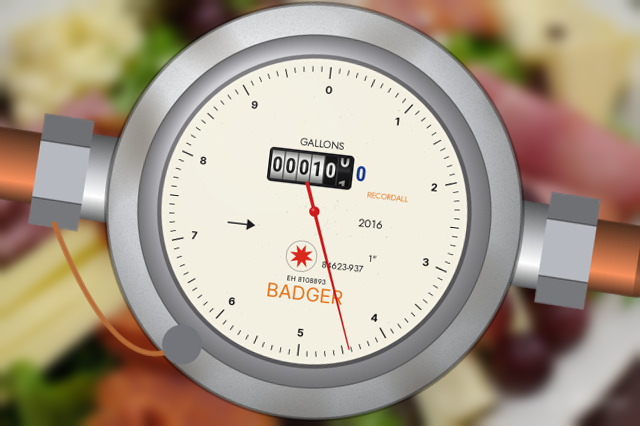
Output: 1004.4
